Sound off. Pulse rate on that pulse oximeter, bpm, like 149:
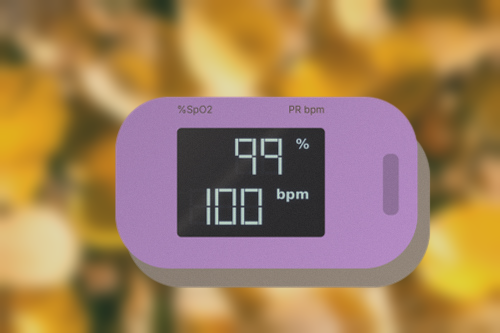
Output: 100
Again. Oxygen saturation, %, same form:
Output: 99
